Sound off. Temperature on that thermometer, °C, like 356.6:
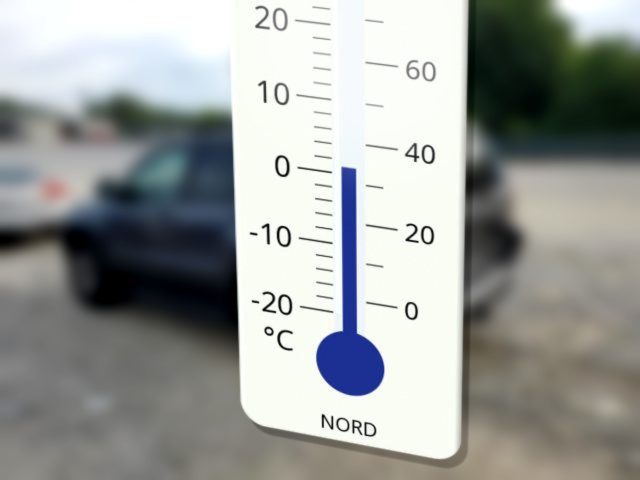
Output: 1
